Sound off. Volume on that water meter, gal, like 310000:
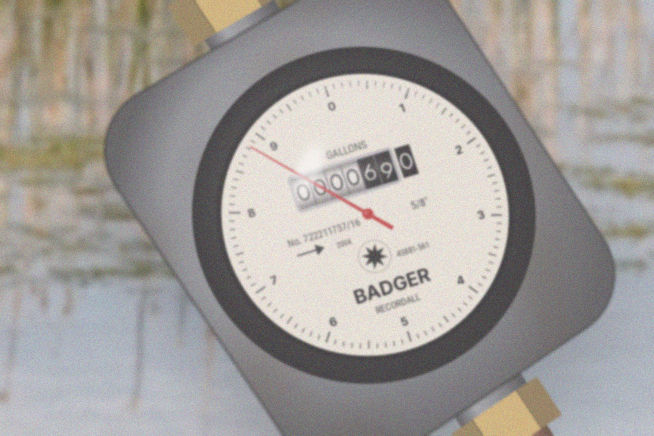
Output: 688.8
